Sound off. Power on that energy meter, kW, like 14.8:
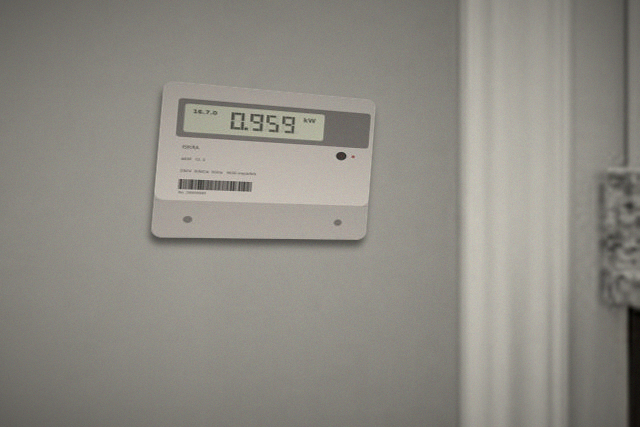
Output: 0.959
